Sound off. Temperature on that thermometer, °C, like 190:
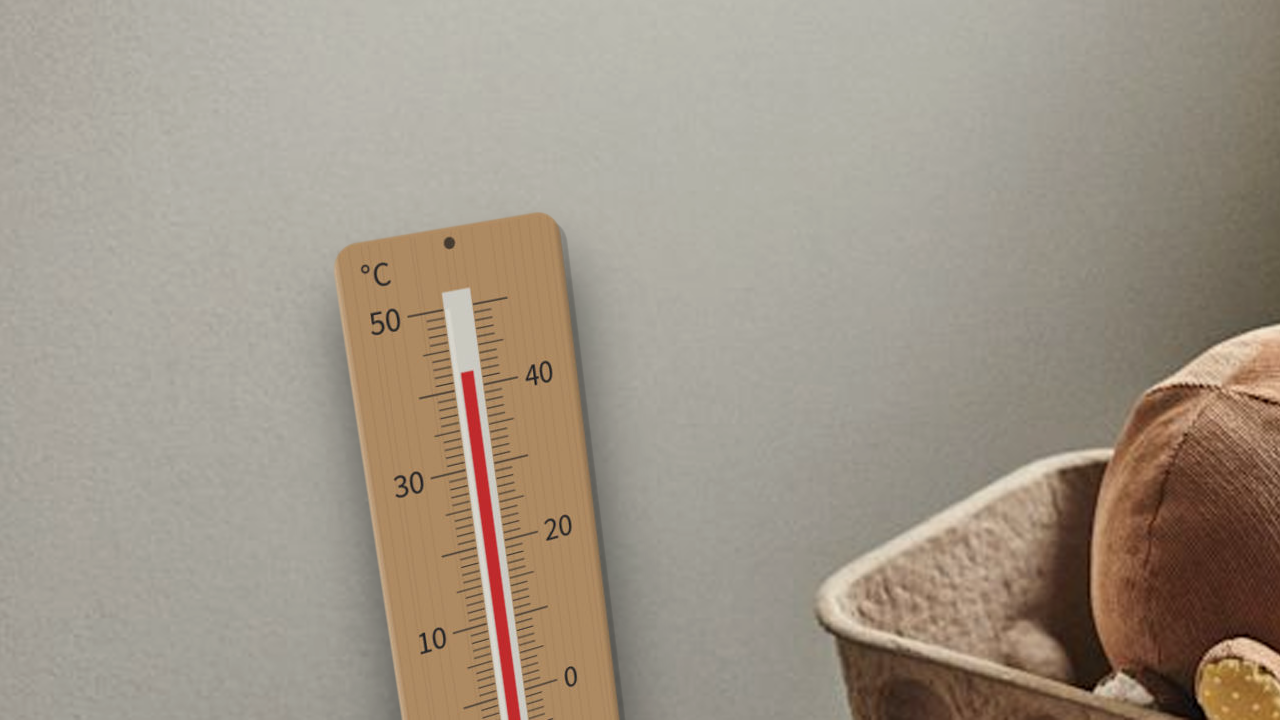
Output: 42
